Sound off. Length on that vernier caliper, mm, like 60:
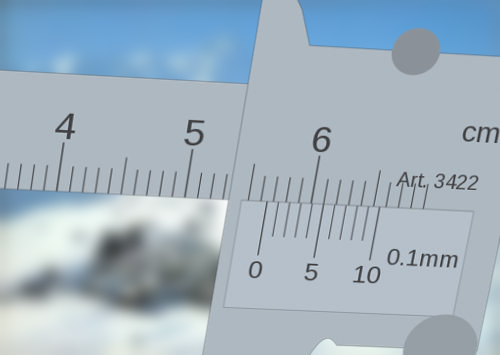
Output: 56.5
